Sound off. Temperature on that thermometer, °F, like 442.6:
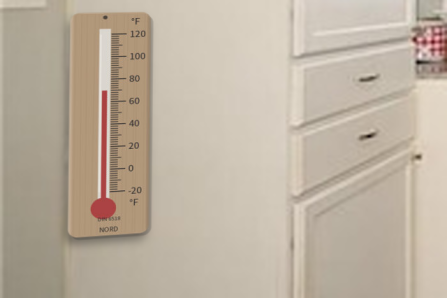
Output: 70
